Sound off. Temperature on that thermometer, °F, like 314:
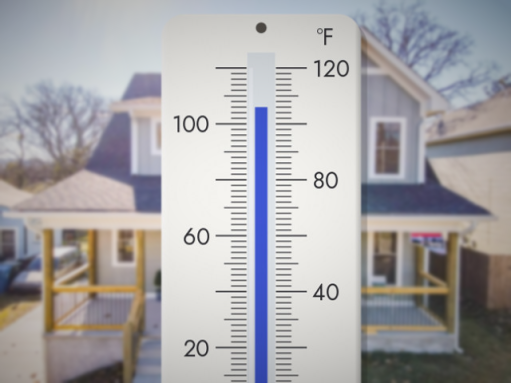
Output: 106
